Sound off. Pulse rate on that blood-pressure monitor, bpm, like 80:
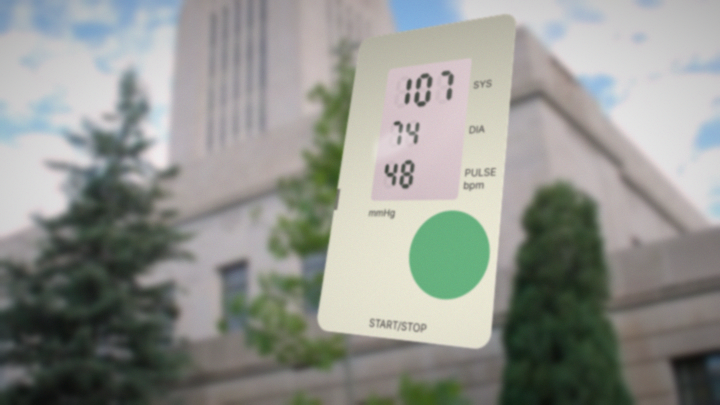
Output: 48
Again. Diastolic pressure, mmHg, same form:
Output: 74
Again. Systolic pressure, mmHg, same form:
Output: 107
